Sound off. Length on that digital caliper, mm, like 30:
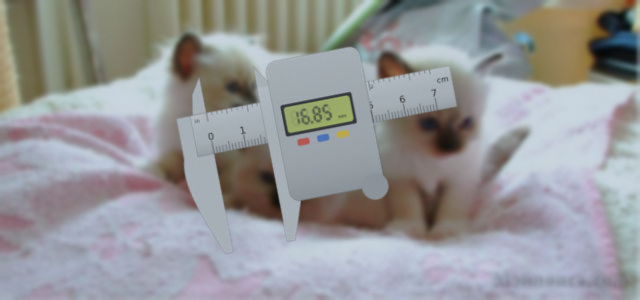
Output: 16.85
